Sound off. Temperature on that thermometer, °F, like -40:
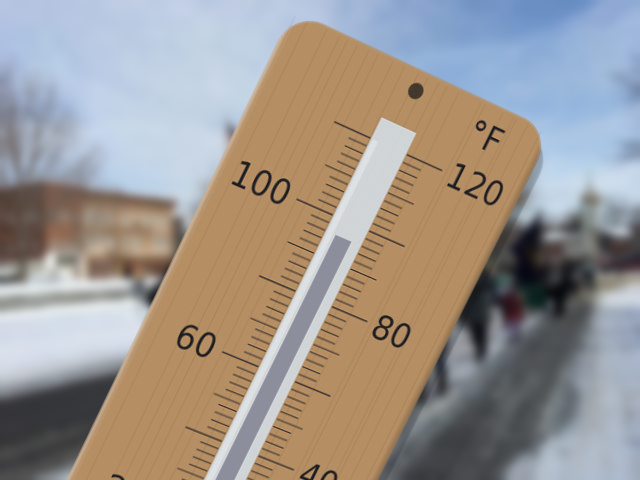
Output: 96
